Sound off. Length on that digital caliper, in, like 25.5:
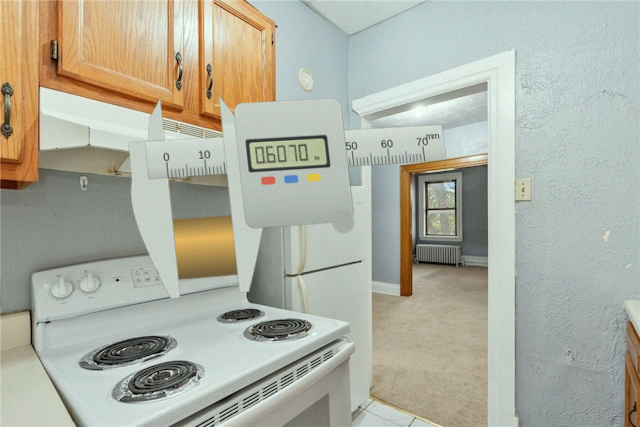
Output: 0.6070
